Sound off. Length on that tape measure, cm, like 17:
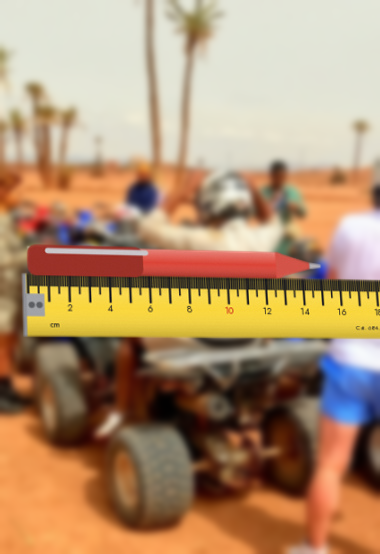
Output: 15
